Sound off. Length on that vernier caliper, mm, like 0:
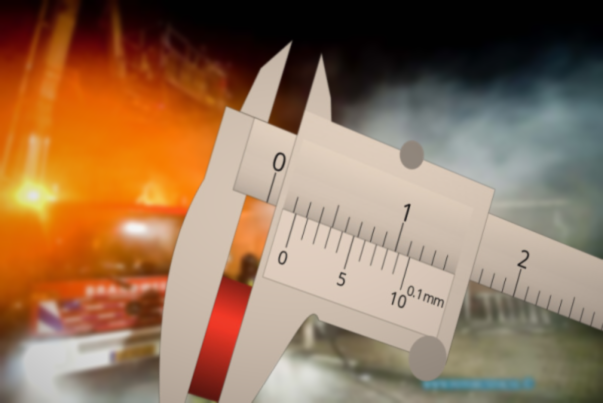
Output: 2.2
